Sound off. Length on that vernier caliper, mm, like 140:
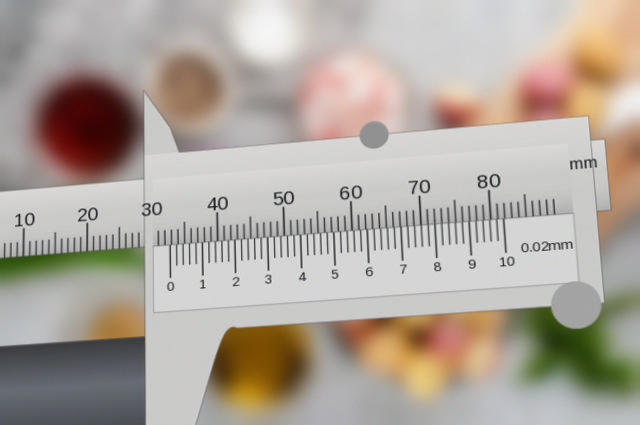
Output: 32.8
